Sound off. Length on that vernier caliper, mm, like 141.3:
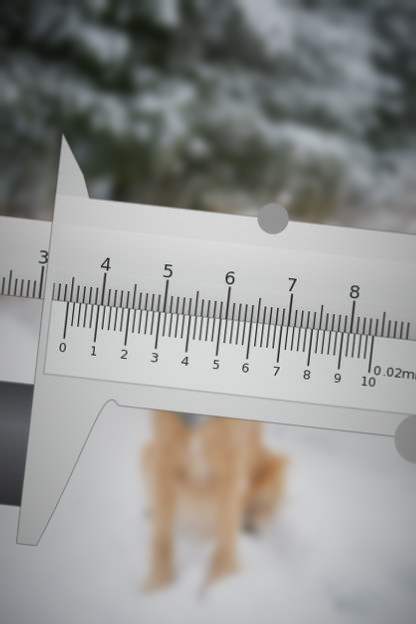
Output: 34.6
